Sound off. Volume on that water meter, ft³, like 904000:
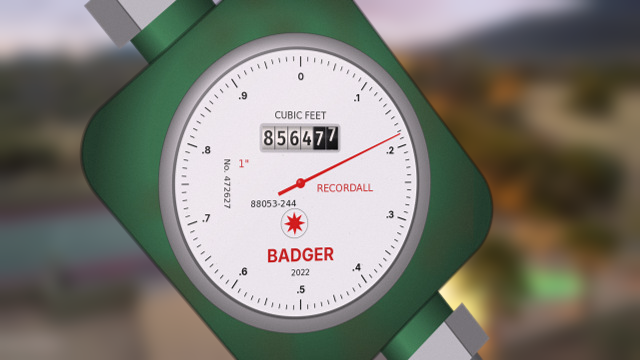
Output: 856477.18
